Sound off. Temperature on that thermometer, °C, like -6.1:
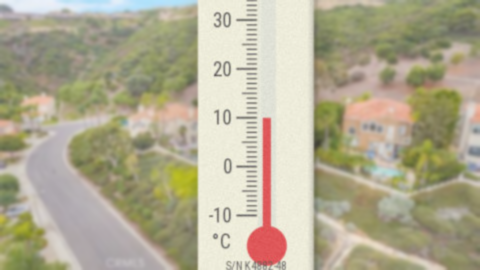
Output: 10
